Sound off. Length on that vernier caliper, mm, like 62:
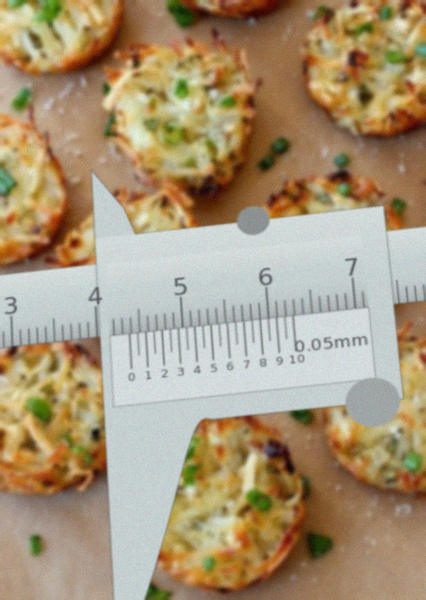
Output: 43.8
